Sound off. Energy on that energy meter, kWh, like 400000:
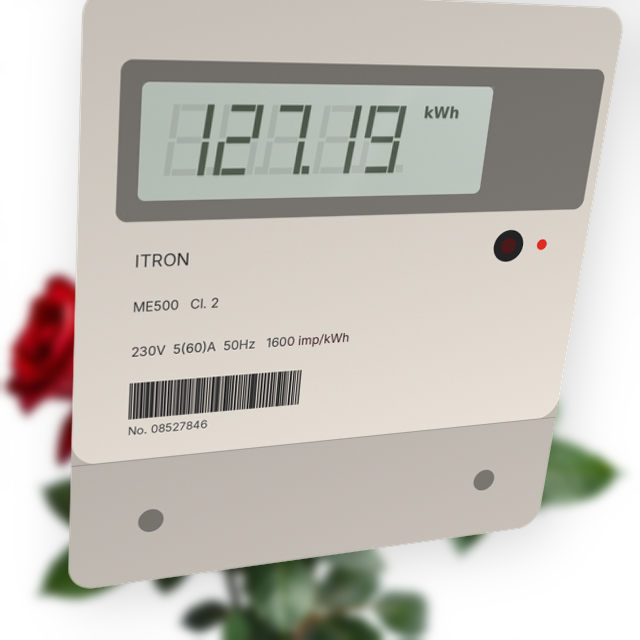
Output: 127.19
